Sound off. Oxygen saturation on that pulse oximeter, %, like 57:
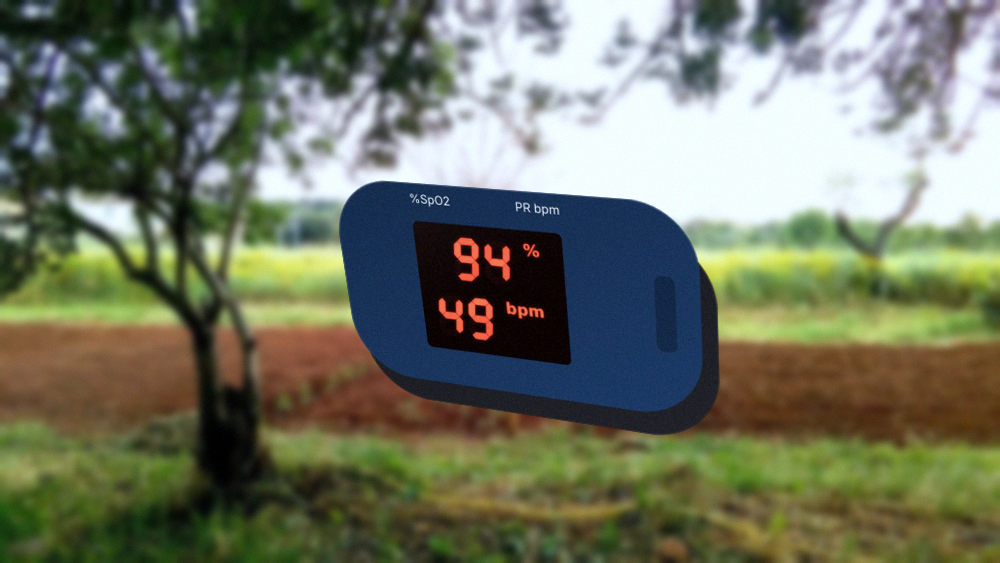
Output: 94
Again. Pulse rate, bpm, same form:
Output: 49
